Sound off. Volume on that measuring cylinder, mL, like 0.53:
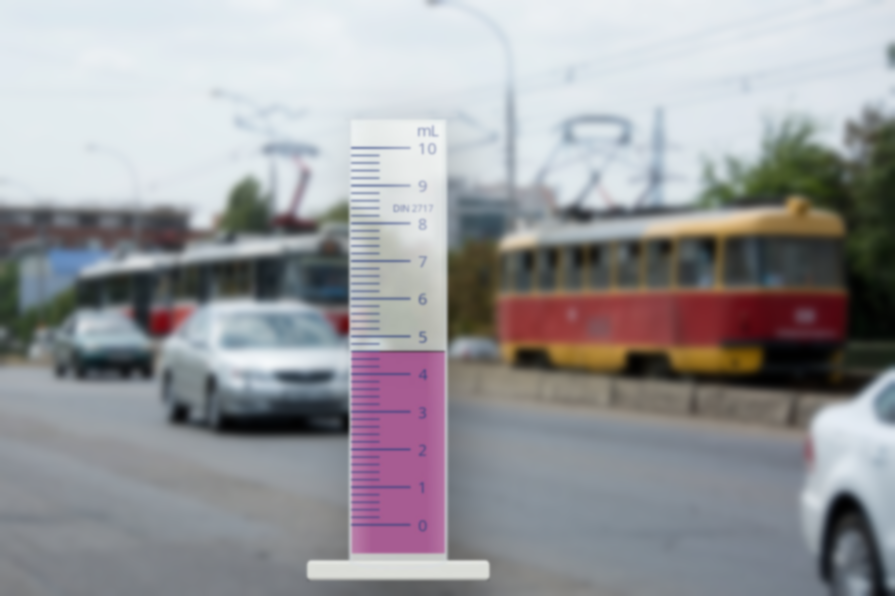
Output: 4.6
